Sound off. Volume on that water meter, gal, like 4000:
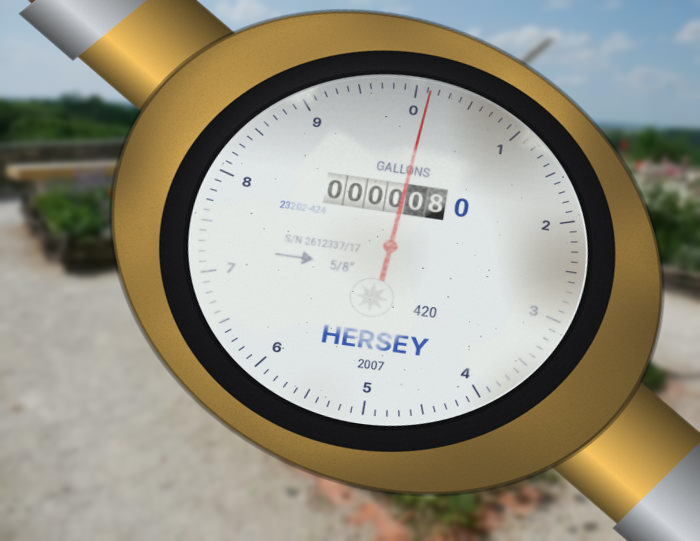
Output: 80.1
